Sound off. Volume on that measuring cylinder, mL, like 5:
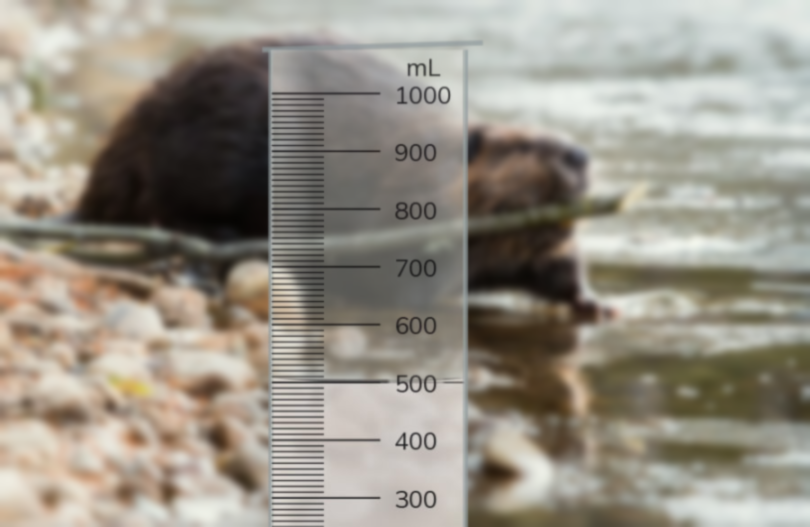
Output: 500
